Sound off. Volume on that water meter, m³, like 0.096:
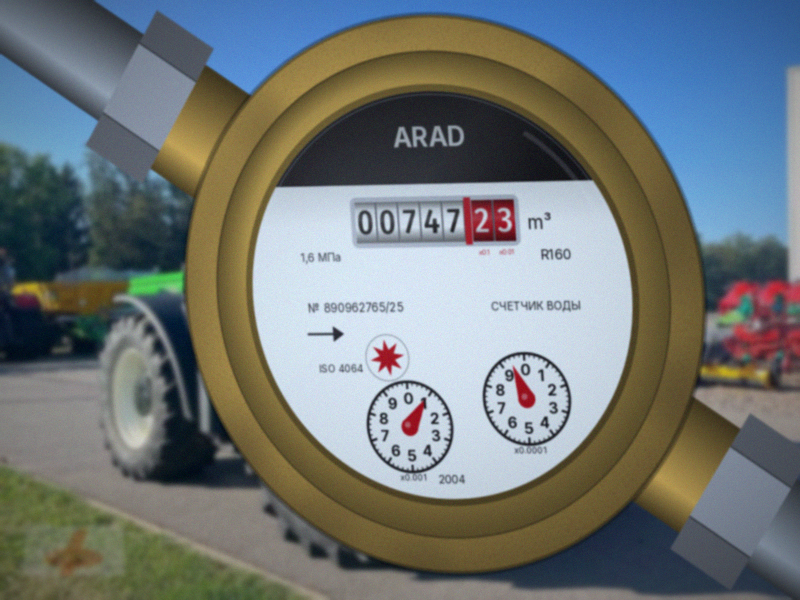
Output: 747.2309
